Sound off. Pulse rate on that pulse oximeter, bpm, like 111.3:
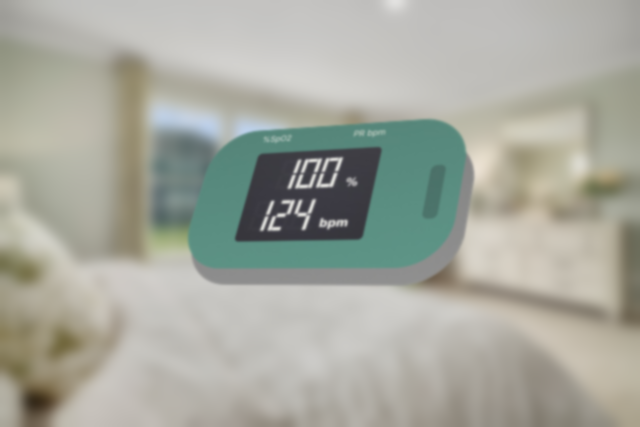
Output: 124
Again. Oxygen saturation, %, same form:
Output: 100
